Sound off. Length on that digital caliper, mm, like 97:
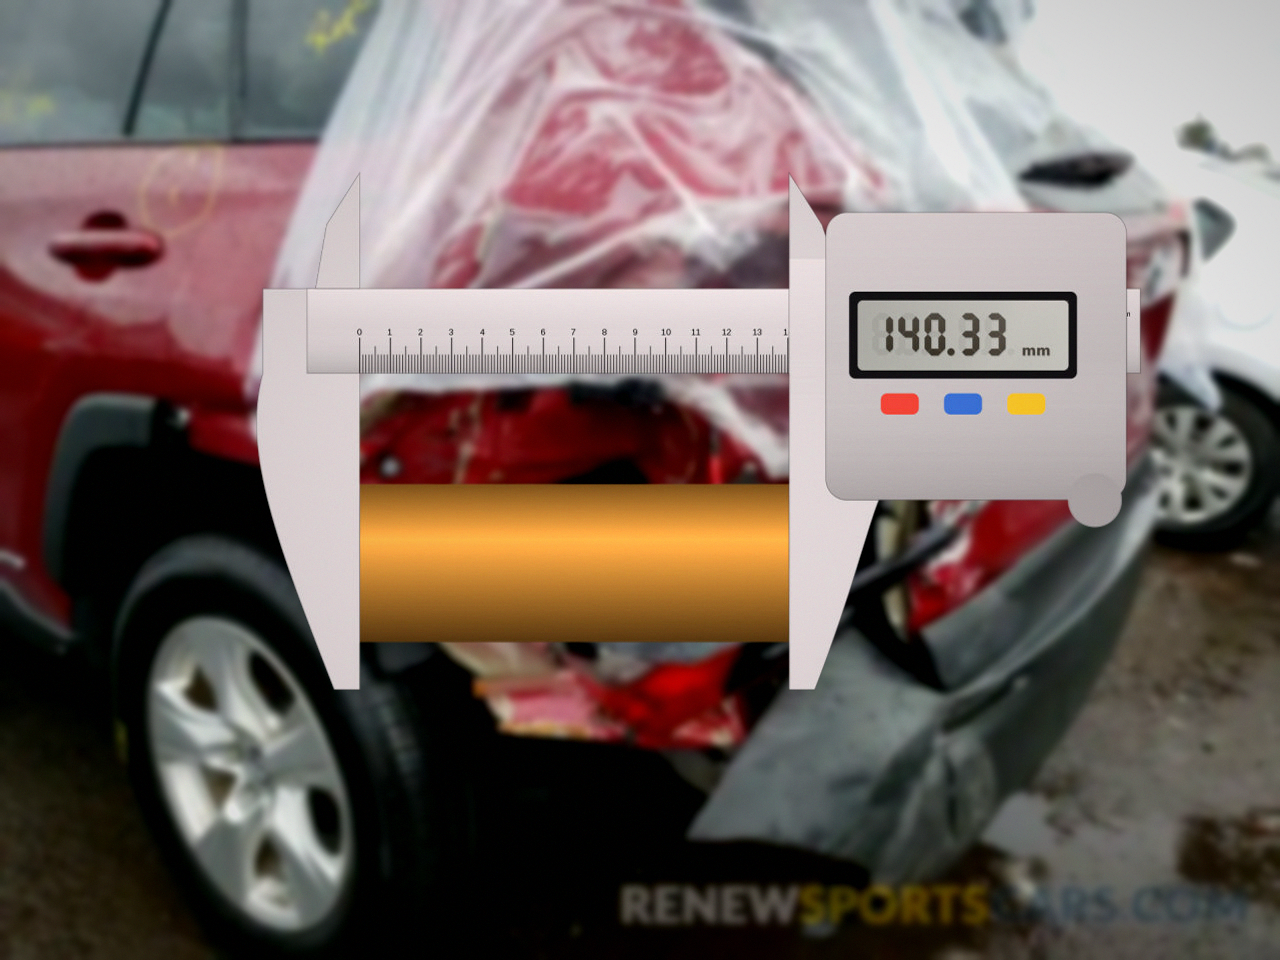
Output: 140.33
